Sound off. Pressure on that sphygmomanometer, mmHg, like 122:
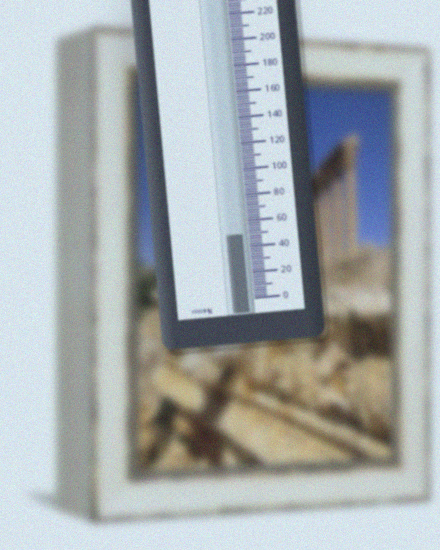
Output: 50
